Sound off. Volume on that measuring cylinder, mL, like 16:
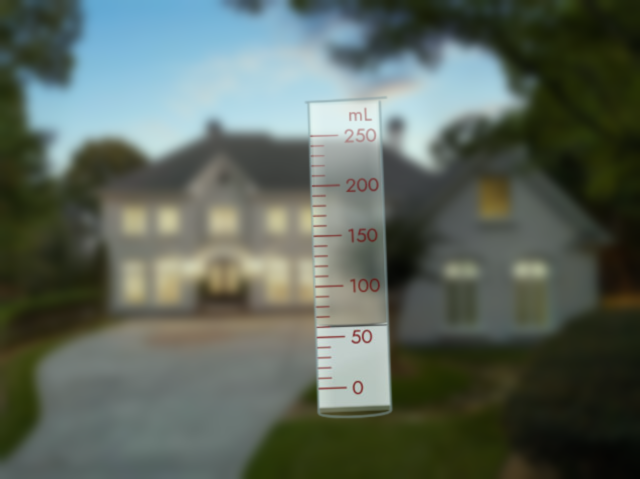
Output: 60
